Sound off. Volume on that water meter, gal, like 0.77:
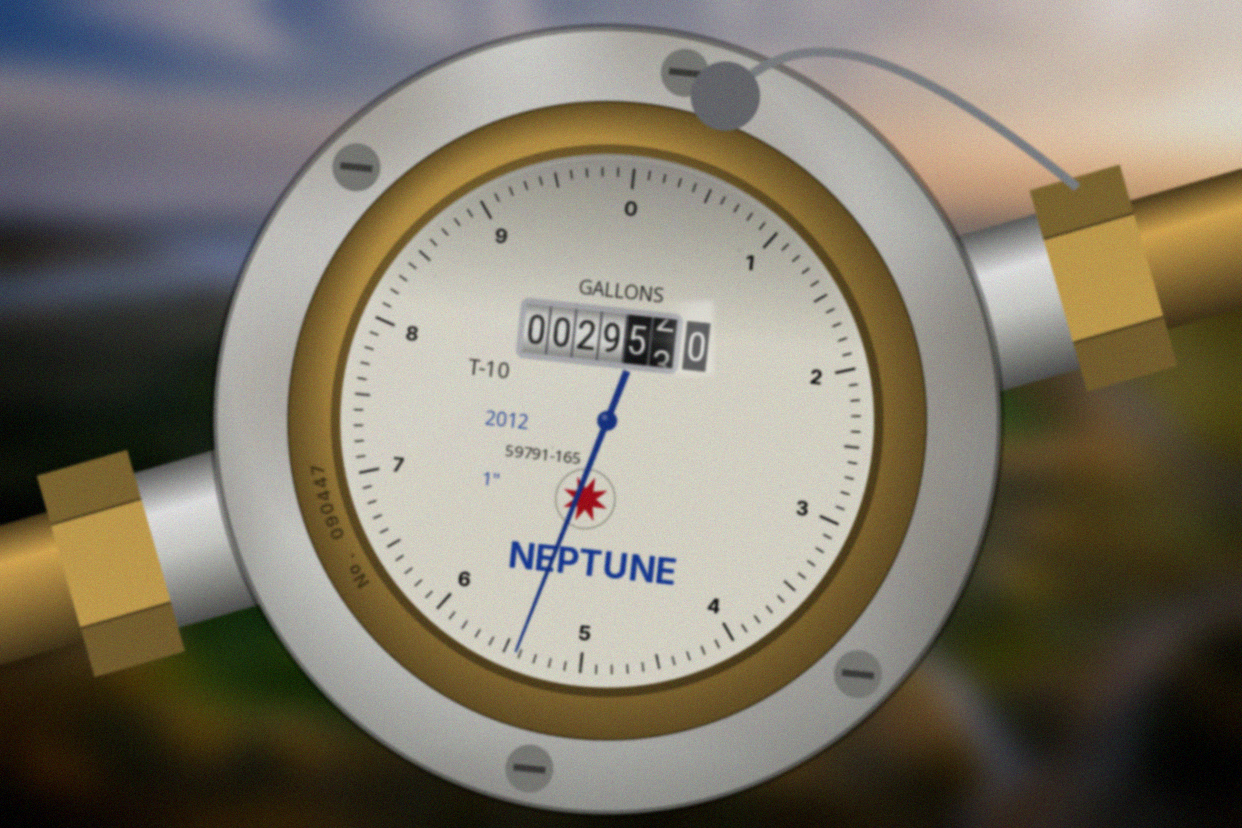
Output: 29525.4
